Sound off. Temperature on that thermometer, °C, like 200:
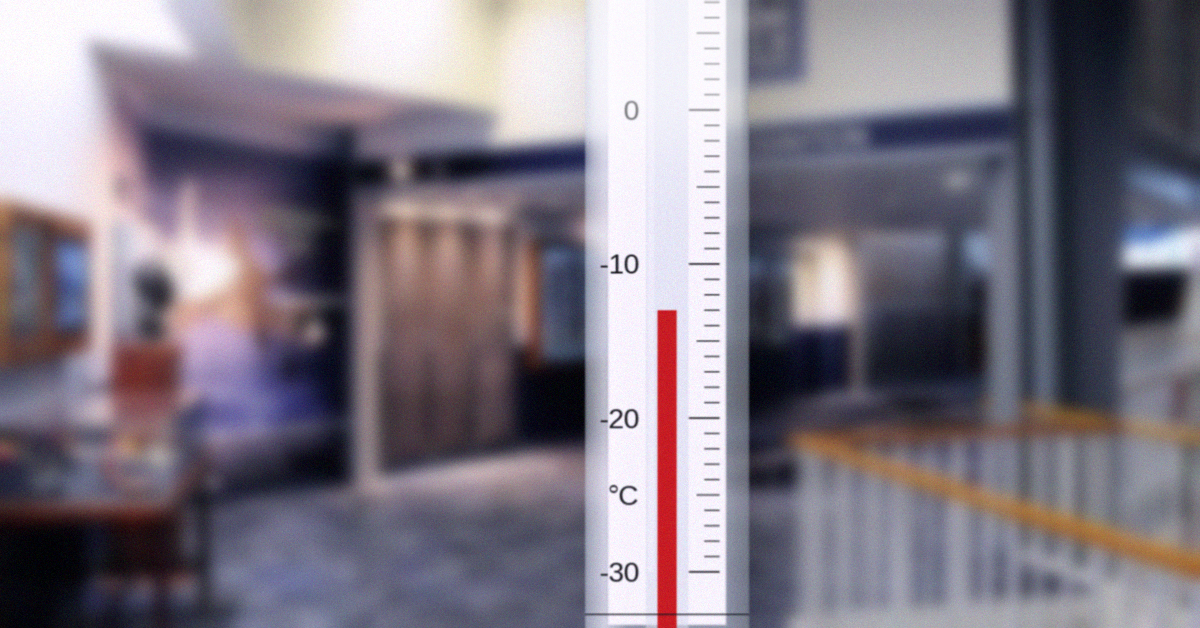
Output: -13
